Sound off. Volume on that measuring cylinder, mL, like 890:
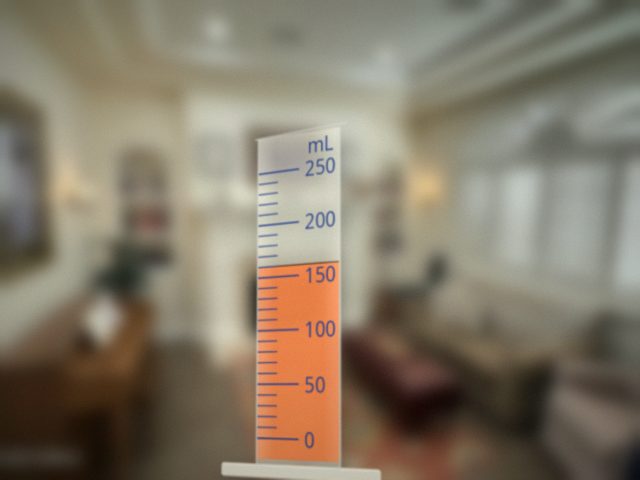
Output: 160
